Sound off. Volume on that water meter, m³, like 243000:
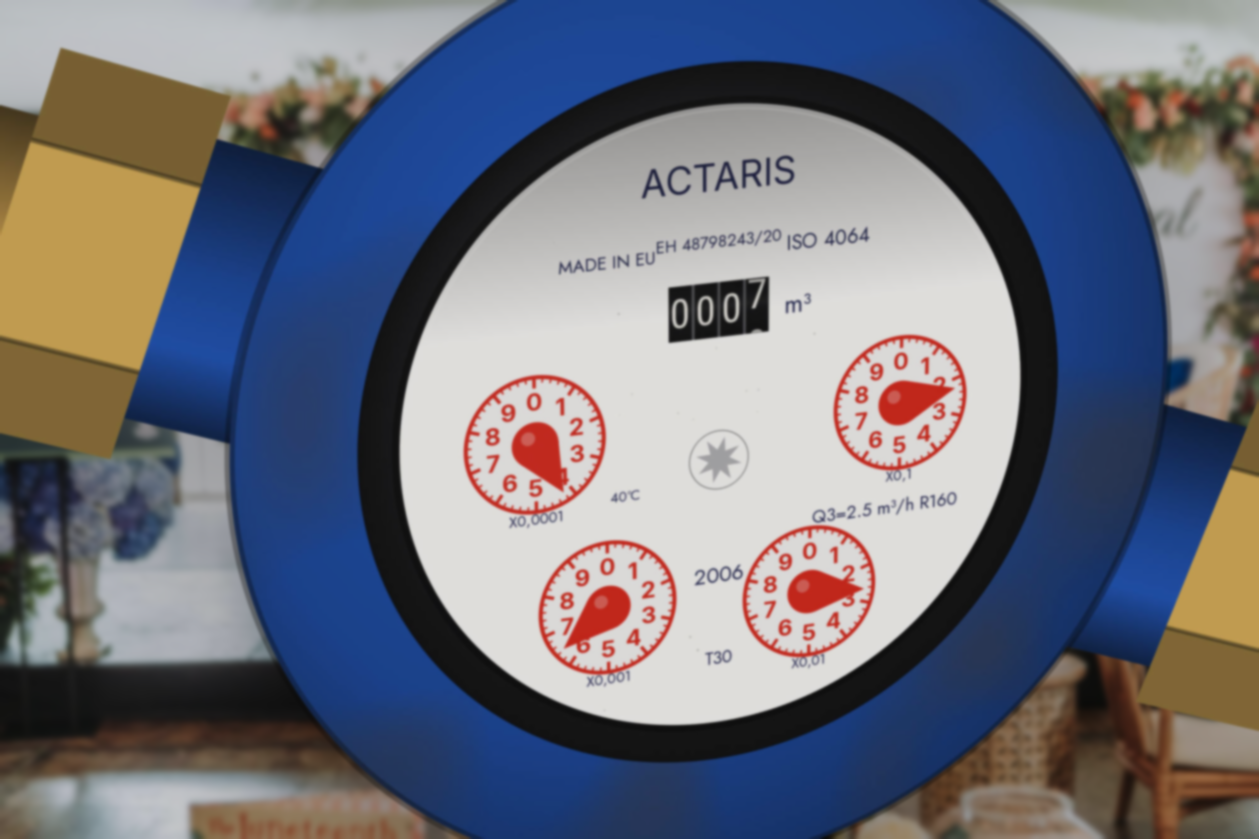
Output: 7.2264
